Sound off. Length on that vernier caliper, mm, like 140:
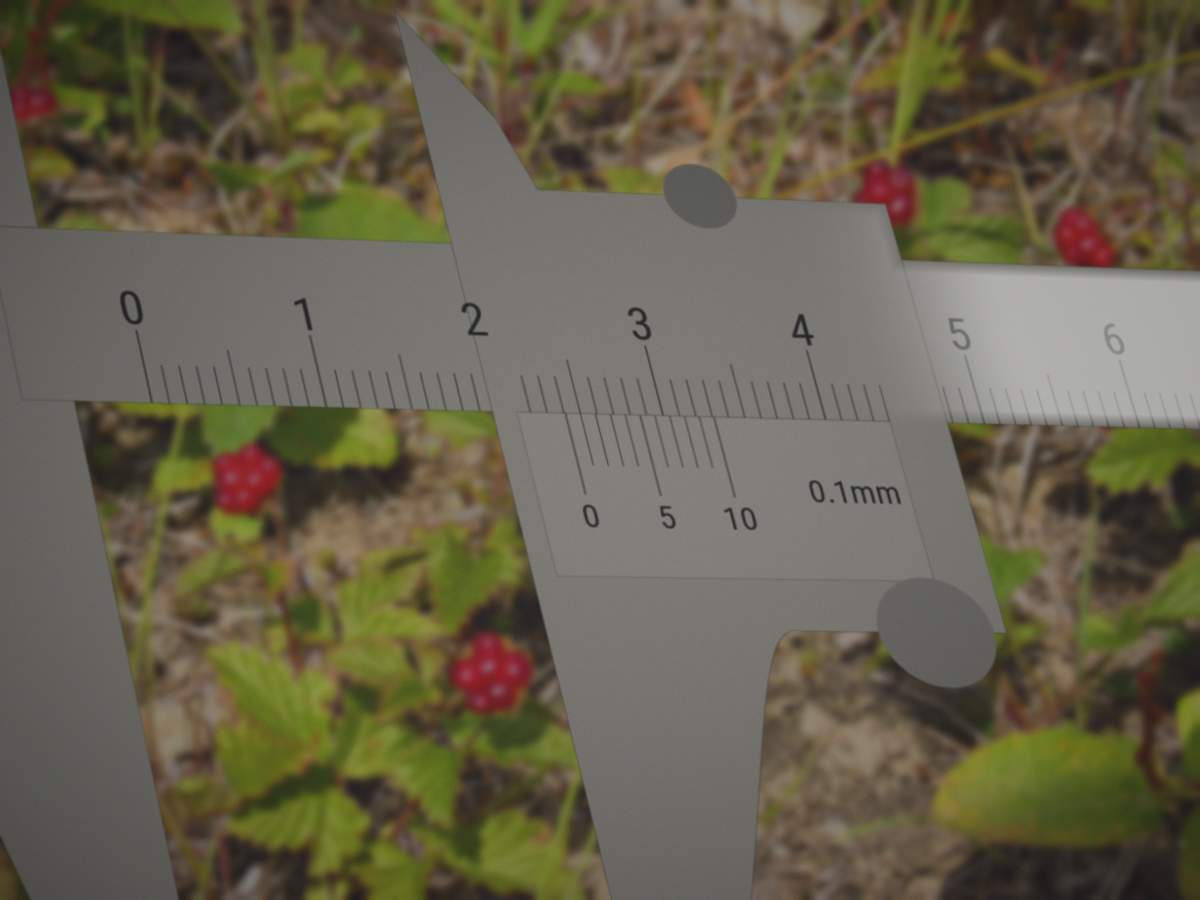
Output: 24.1
